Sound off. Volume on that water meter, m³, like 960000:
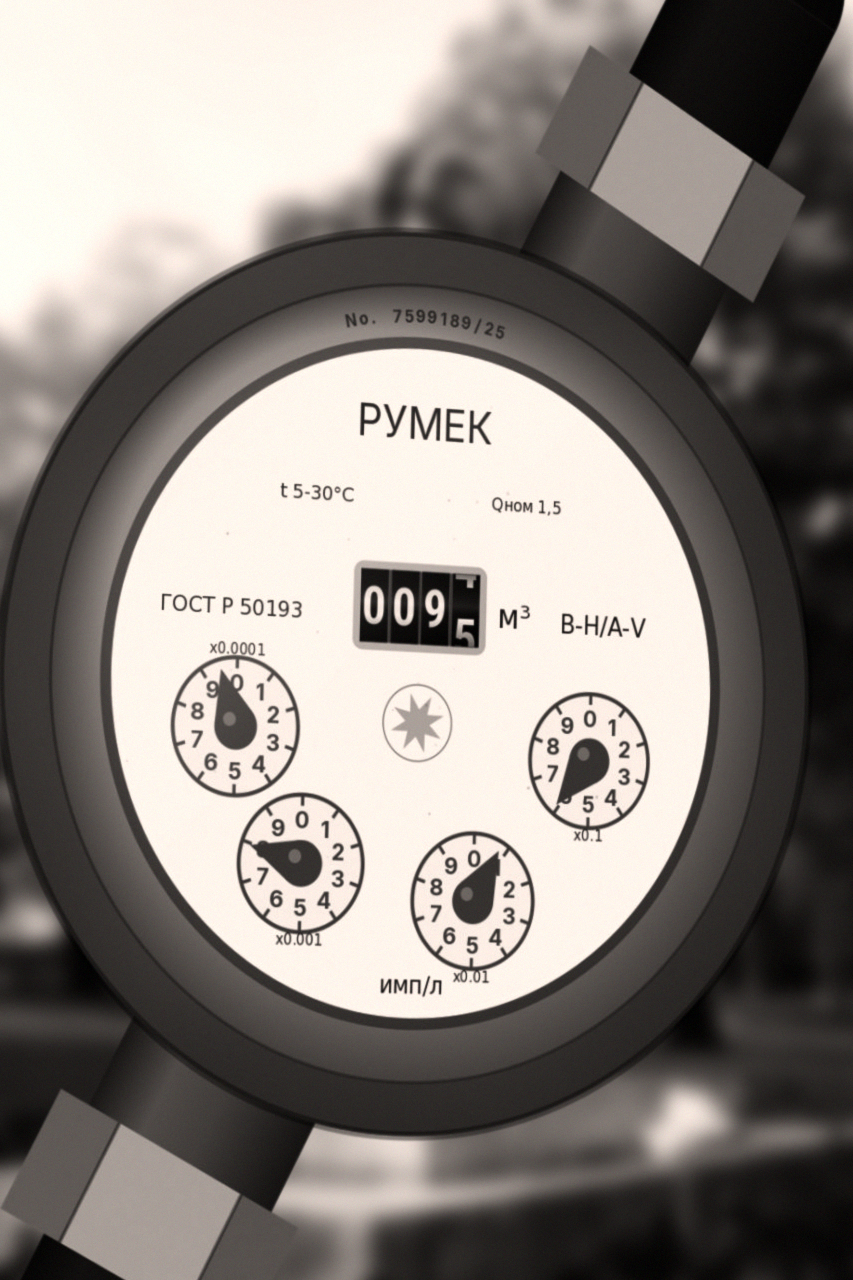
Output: 94.6079
